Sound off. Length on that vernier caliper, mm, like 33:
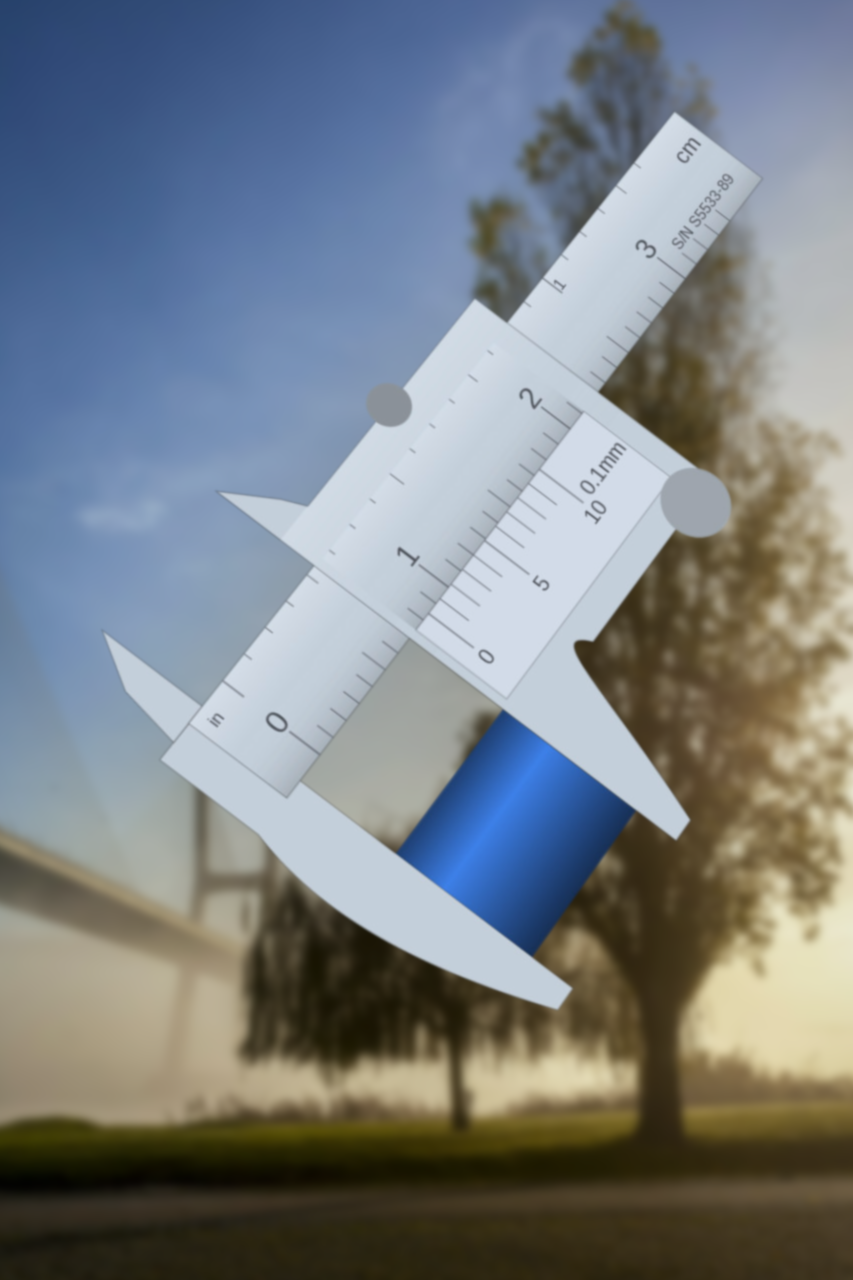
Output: 8.4
